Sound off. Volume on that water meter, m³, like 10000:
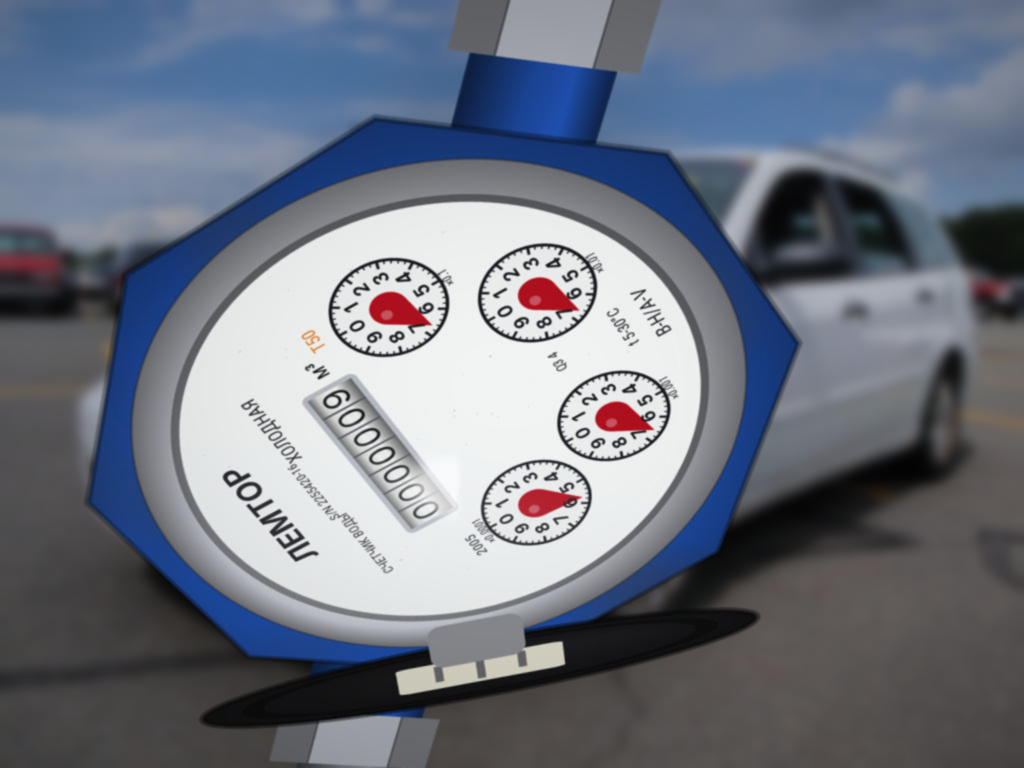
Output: 9.6665
